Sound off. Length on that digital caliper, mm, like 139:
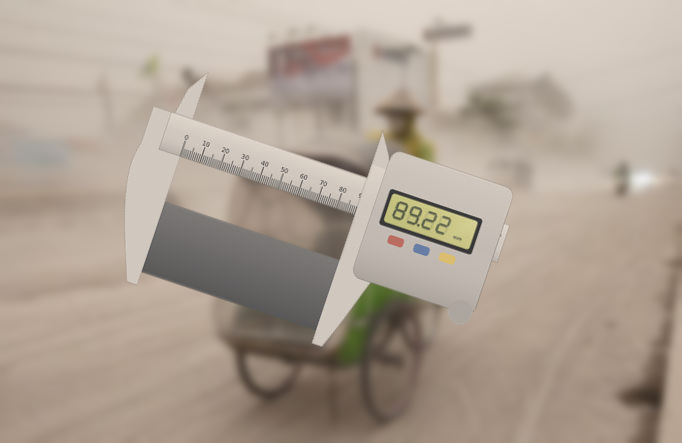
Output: 89.22
